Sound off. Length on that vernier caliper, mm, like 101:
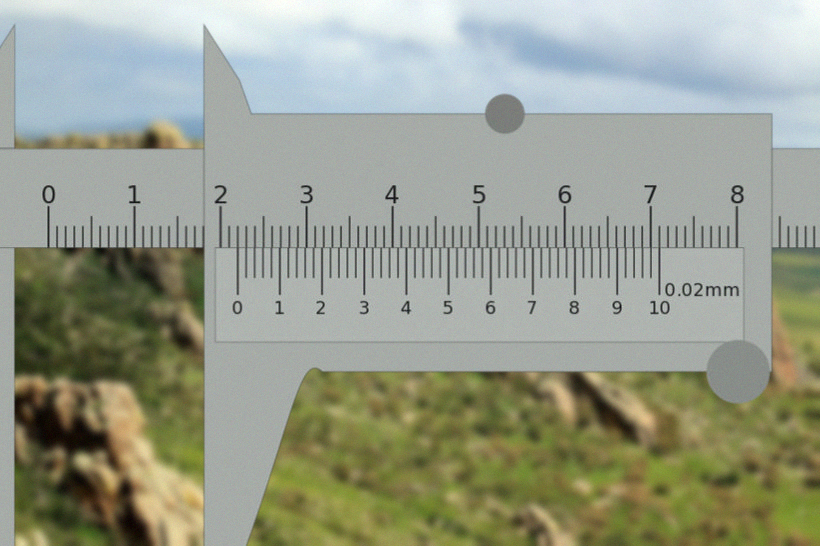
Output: 22.0
